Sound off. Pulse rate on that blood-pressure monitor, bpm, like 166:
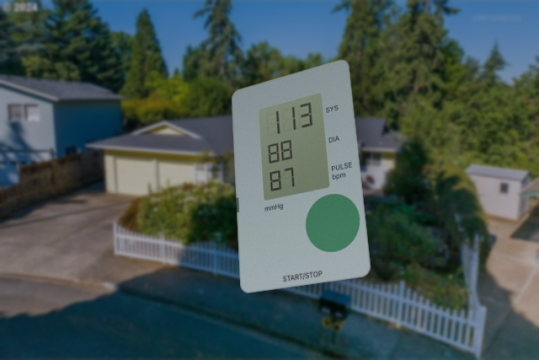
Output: 87
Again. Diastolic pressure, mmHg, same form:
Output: 88
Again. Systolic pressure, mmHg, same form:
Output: 113
